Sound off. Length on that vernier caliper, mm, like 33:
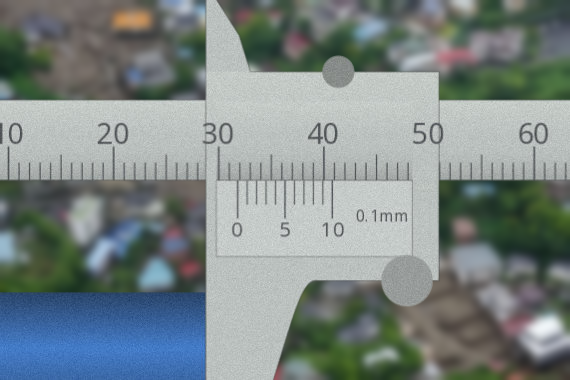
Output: 31.8
